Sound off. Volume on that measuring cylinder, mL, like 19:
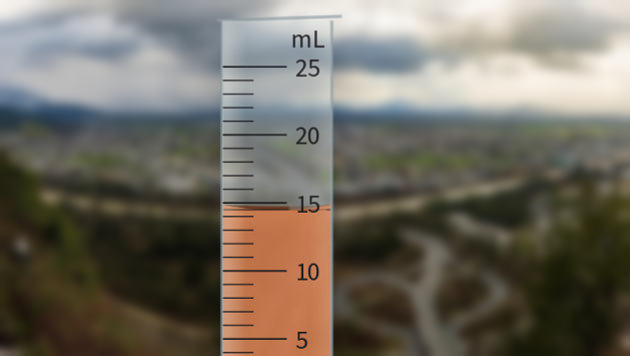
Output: 14.5
